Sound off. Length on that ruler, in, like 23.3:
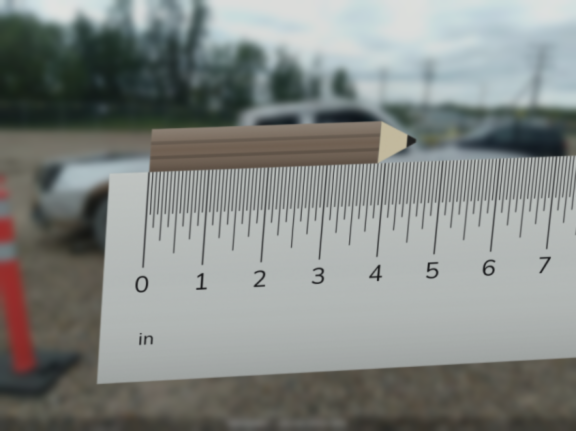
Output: 4.5
